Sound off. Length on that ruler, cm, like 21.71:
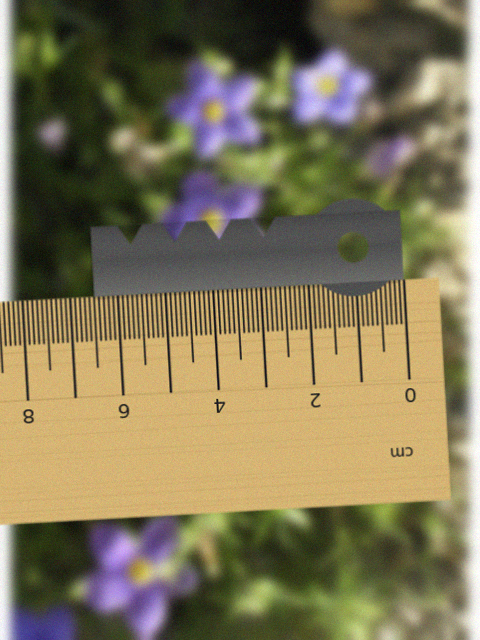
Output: 6.5
